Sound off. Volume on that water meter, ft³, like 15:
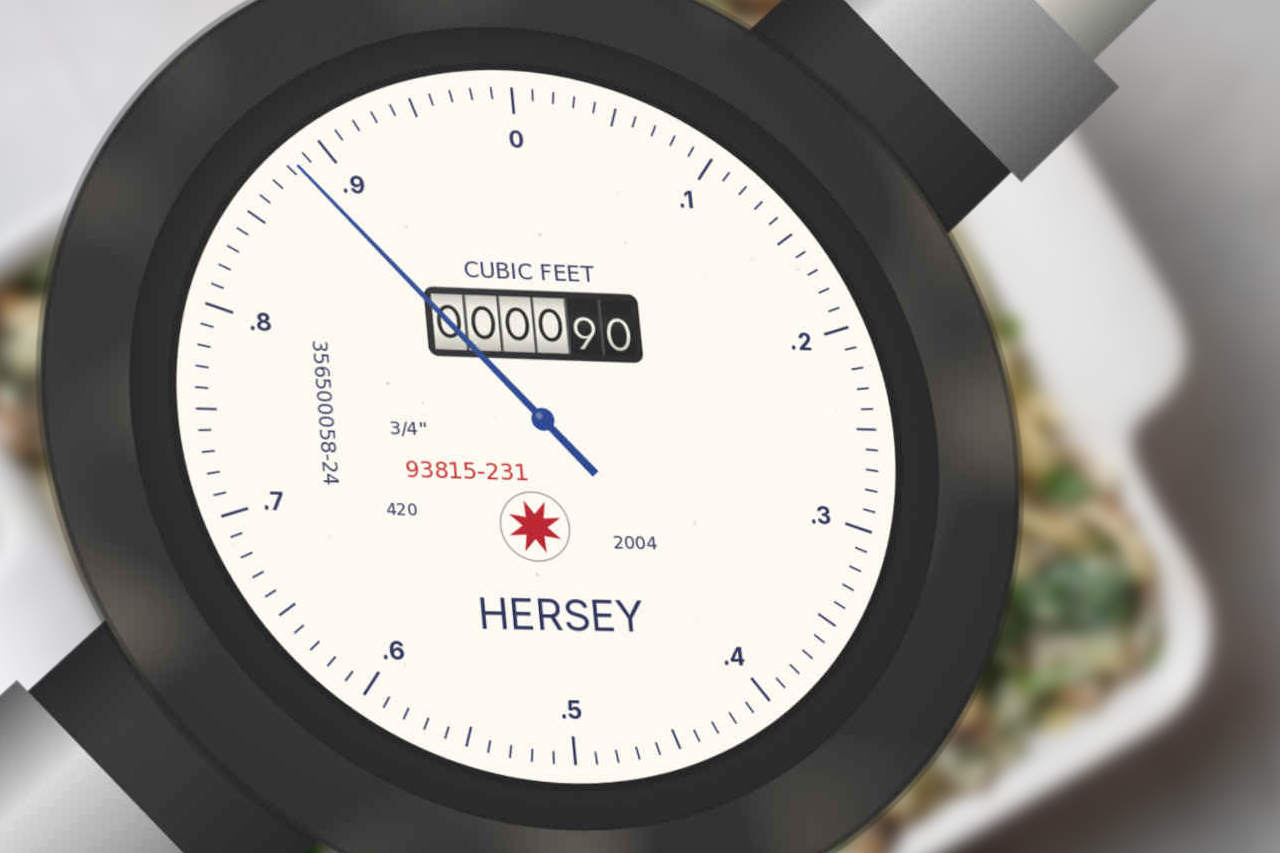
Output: 89.88
